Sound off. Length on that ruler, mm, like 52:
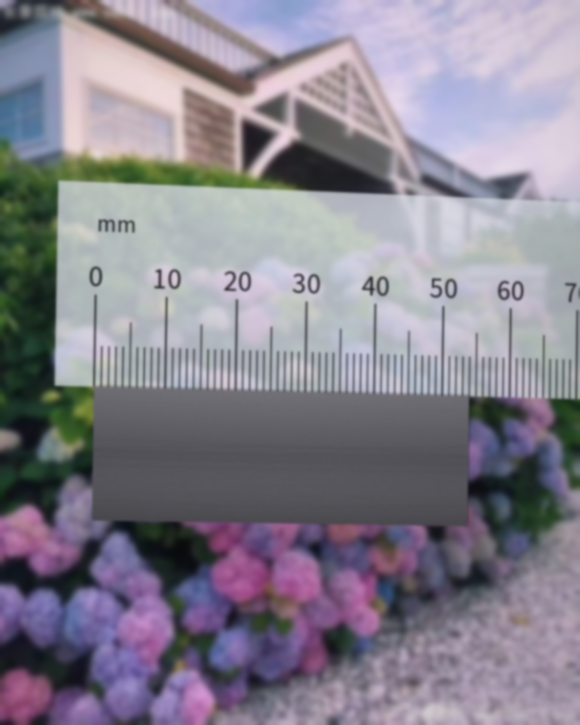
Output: 54
